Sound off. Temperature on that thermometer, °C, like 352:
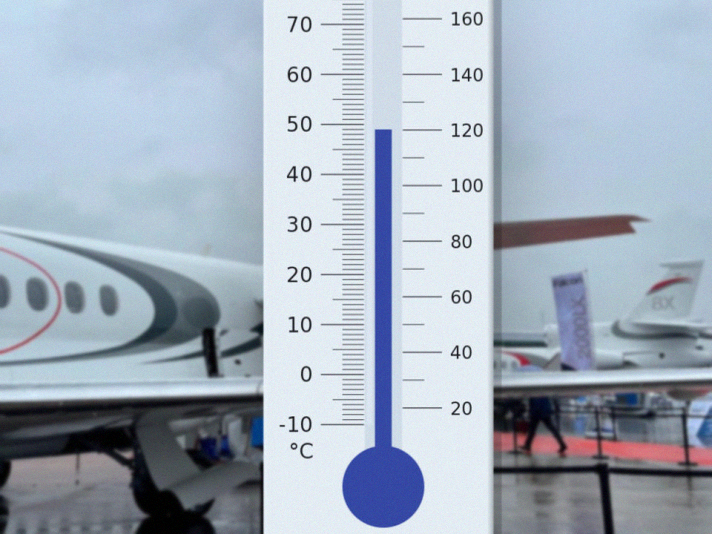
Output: 49
